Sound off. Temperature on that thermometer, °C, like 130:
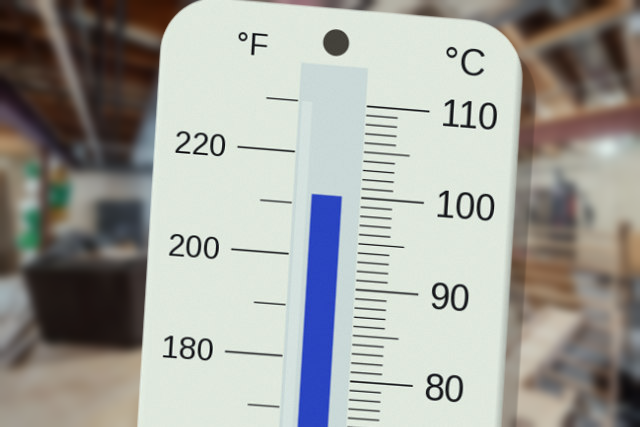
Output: 100
